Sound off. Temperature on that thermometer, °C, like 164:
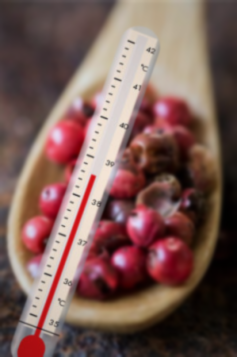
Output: 38.6
